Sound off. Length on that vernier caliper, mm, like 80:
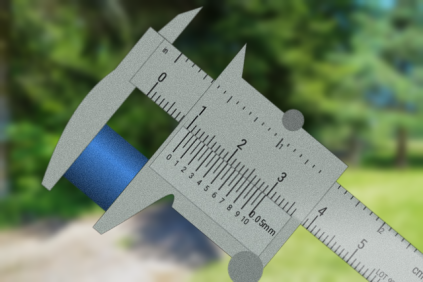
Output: 10.8
